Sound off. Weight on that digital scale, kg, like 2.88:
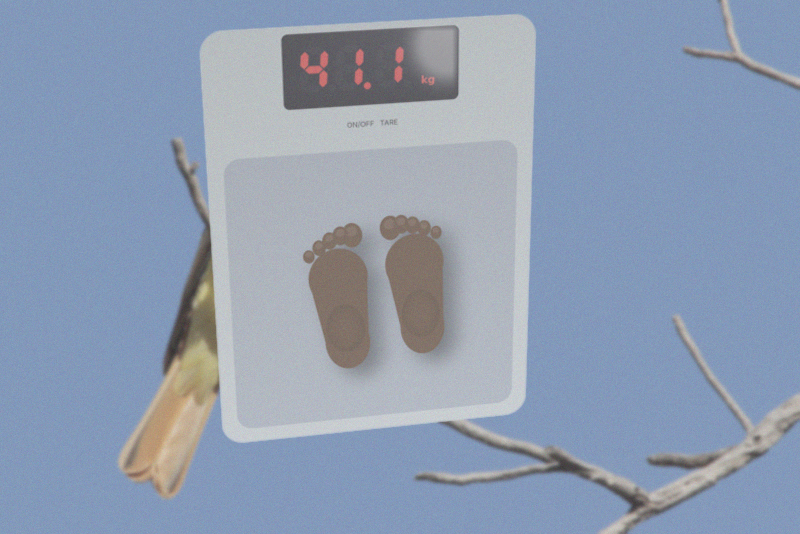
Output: 41.1
